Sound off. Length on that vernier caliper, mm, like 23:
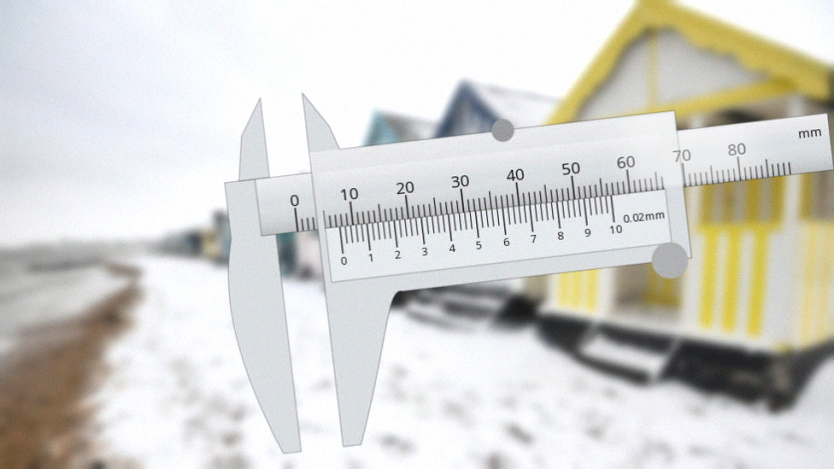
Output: 7.6
